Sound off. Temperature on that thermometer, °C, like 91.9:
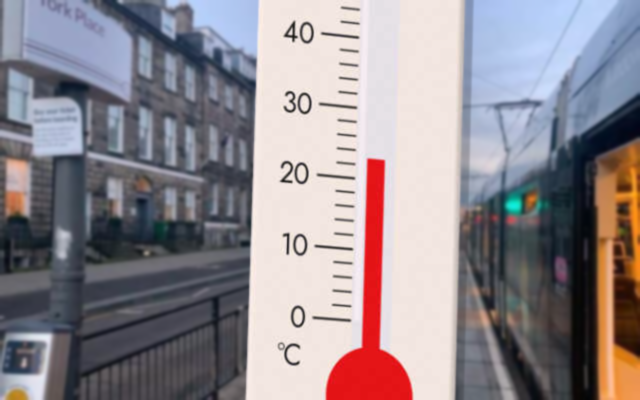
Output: 23
